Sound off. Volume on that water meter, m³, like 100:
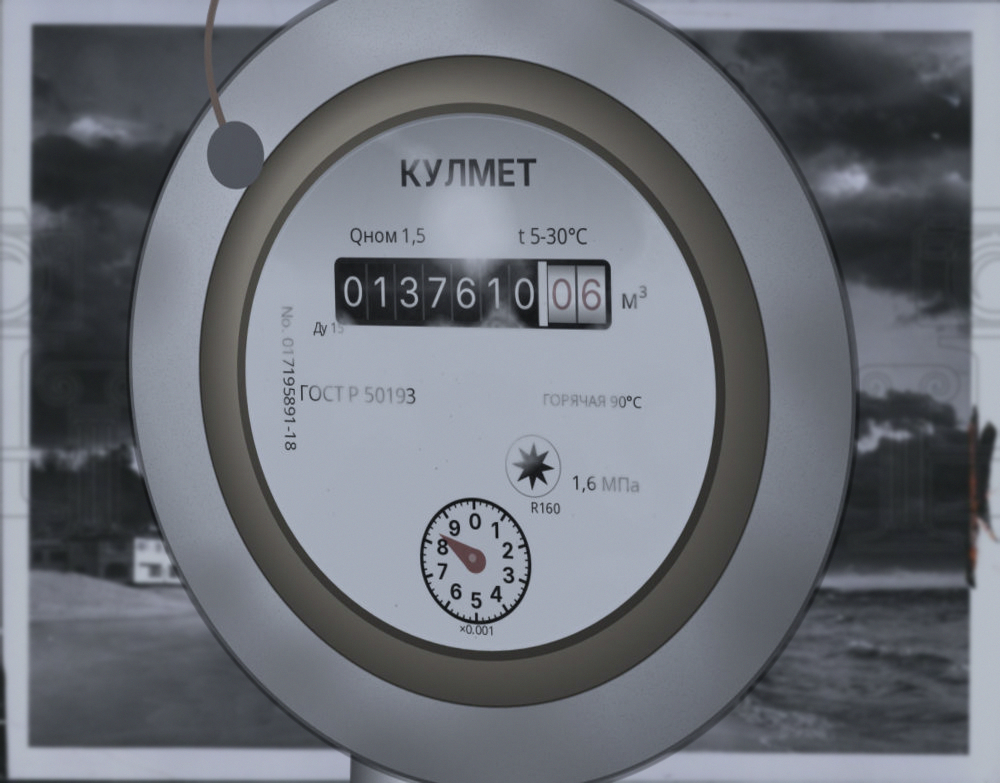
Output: 137610.068
